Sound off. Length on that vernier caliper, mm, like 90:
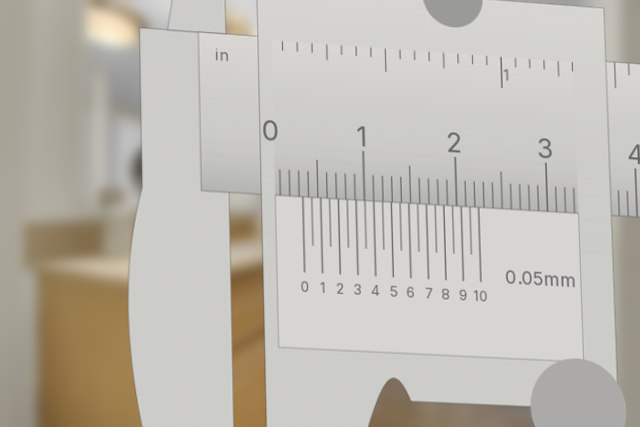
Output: 3.4
